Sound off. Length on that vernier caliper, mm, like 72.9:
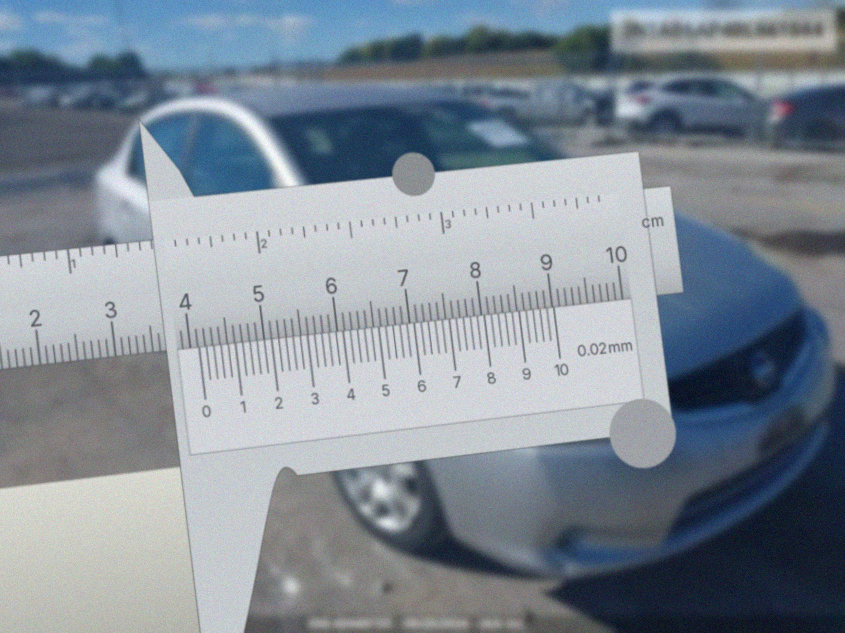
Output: 41.2
